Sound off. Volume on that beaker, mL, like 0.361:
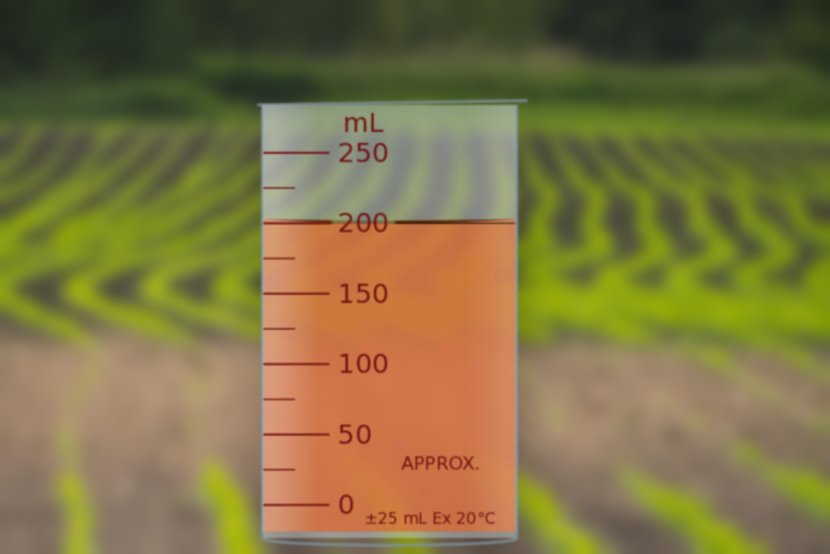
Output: 200
